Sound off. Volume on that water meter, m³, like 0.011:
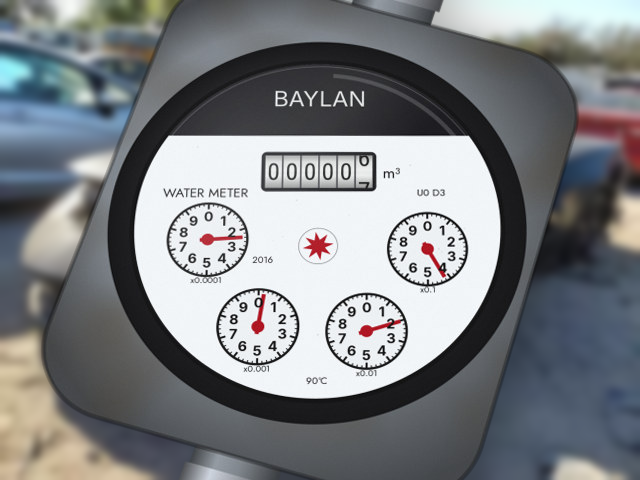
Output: 6.4202
